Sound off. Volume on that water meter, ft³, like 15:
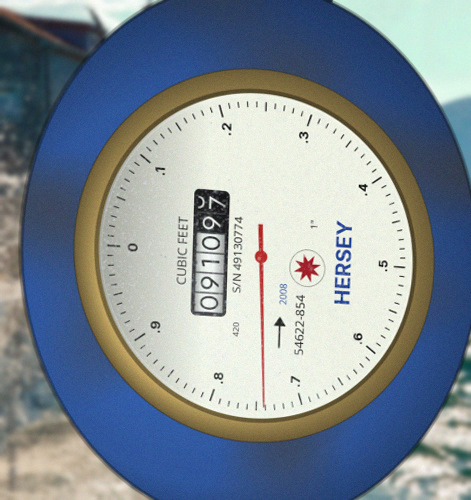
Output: 91096.74
